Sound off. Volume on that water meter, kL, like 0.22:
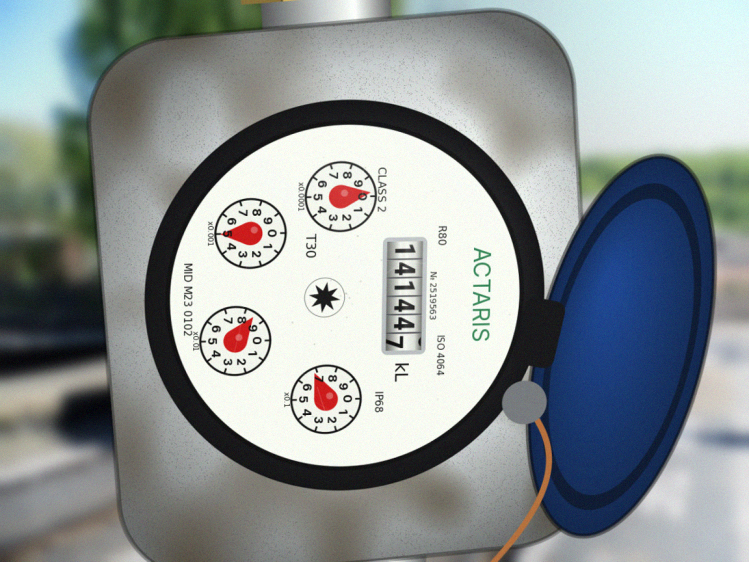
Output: 141446.6849
